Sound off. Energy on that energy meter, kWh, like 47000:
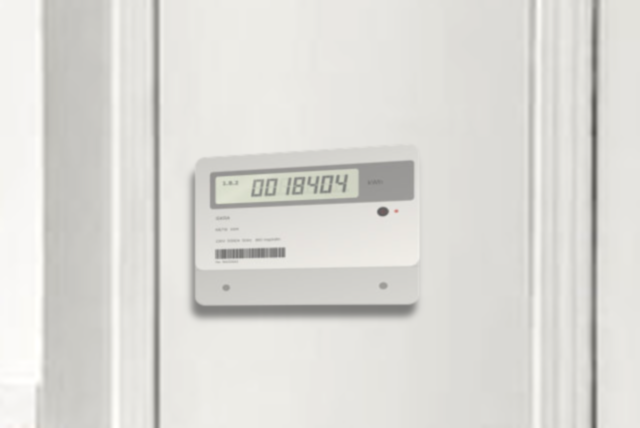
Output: 18404
